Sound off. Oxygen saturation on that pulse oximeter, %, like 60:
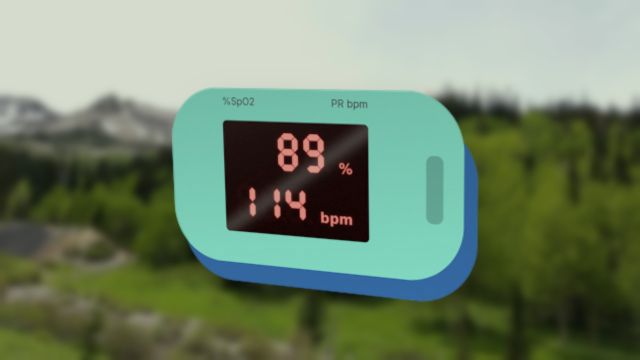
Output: 89
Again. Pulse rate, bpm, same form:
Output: 114
